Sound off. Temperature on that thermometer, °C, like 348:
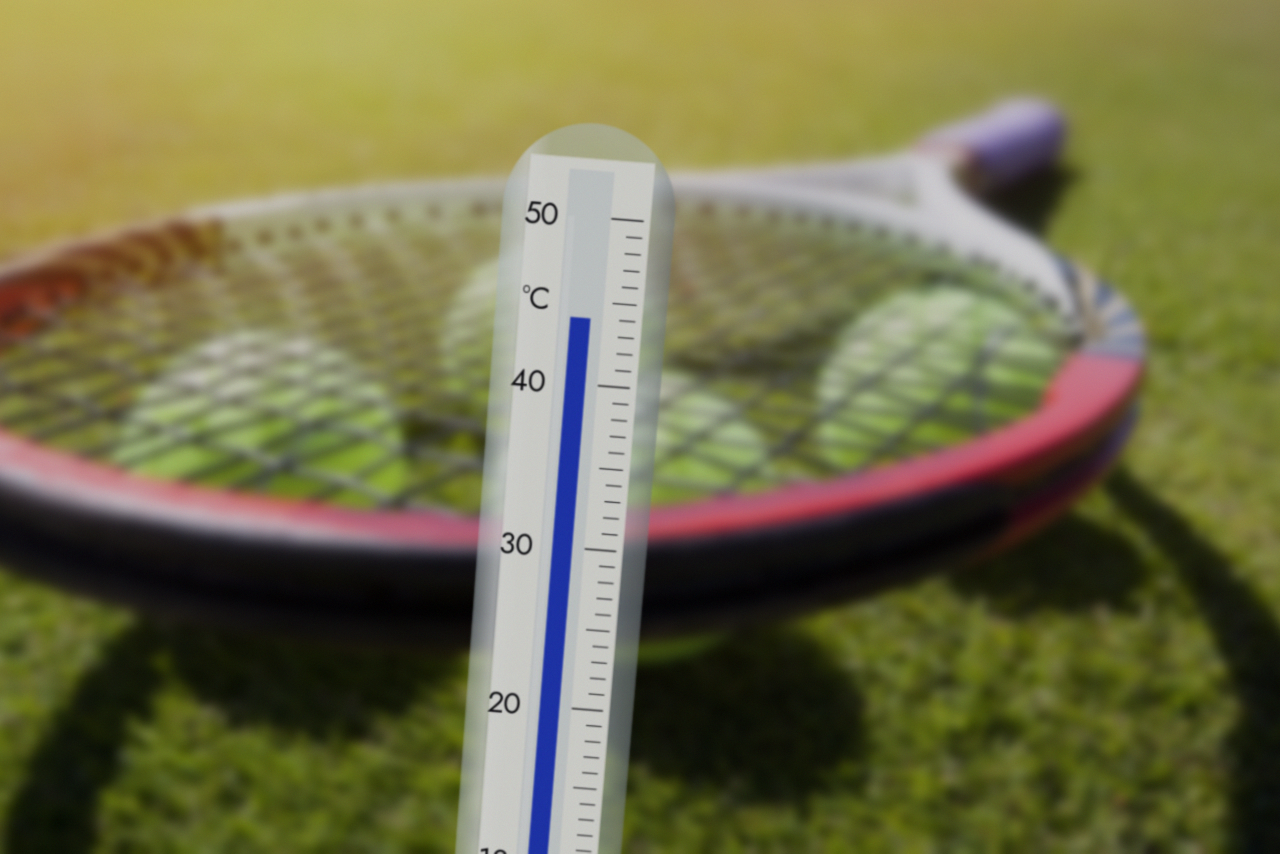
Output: 44
